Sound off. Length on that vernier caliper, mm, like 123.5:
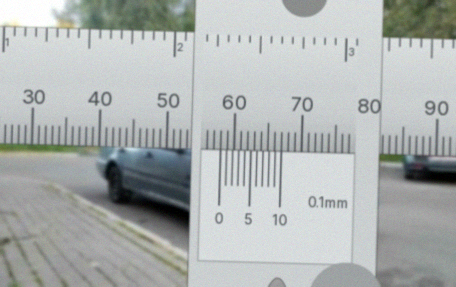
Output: 58.0
